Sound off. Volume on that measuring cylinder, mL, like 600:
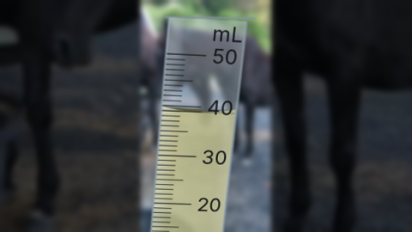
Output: 39
